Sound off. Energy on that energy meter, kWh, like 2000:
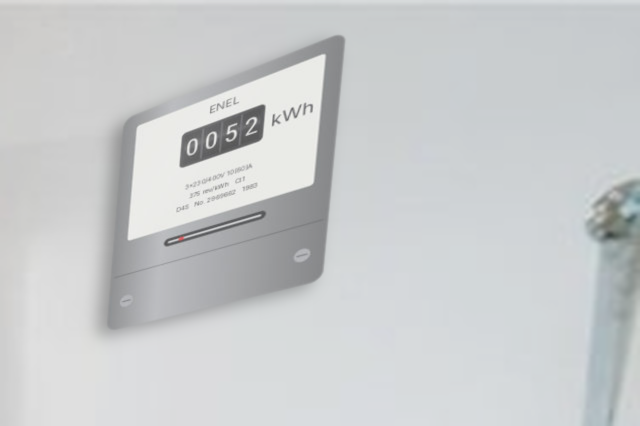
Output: 52
